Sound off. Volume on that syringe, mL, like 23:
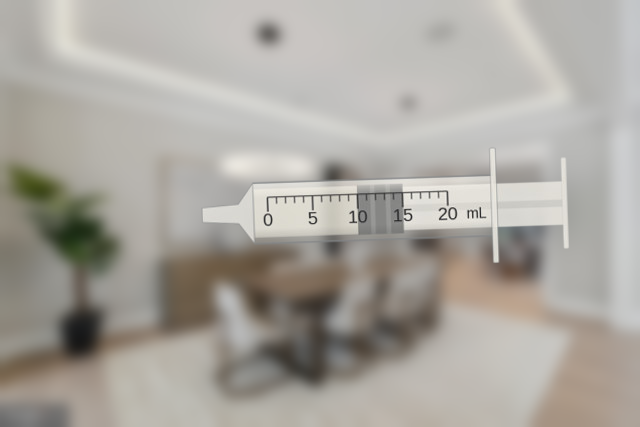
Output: 10
